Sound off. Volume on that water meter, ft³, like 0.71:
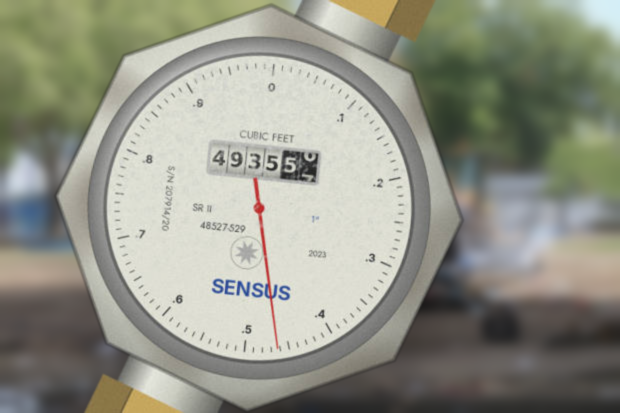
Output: 493556.46
